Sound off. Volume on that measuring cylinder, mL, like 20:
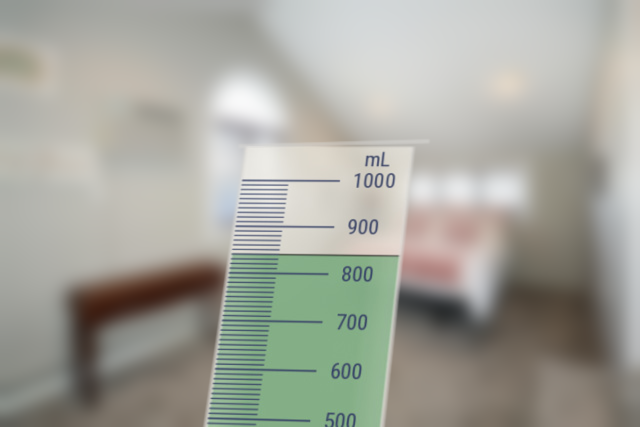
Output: 840
